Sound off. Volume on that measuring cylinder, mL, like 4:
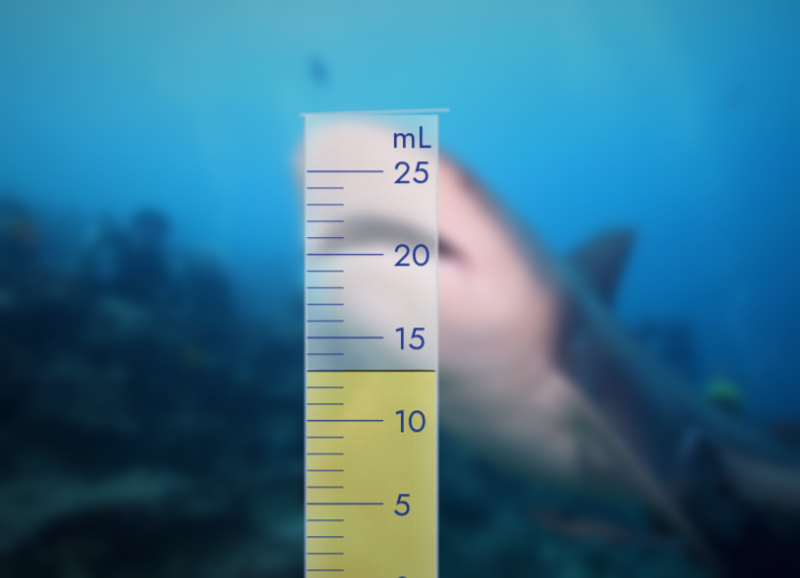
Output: 13
